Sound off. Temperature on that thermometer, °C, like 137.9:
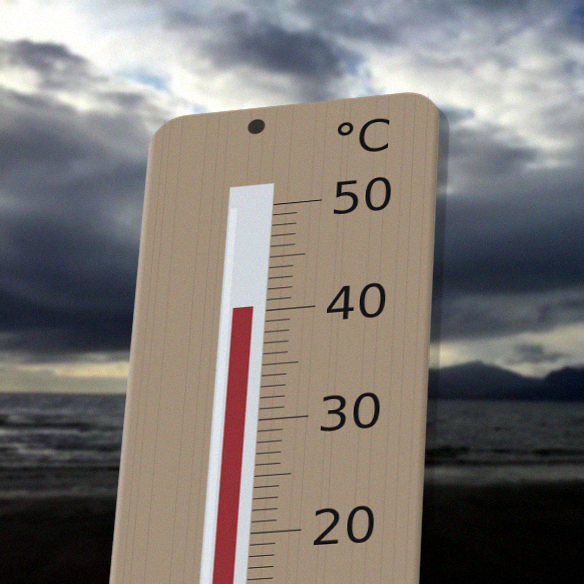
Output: 40.5
